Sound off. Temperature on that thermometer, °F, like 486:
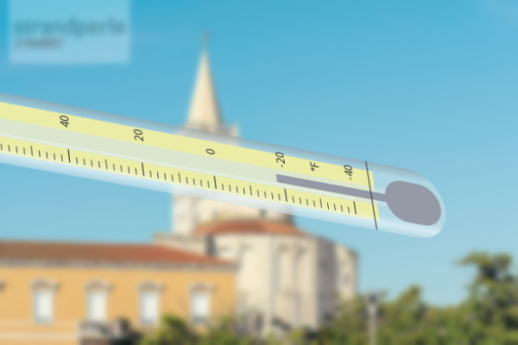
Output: -18
